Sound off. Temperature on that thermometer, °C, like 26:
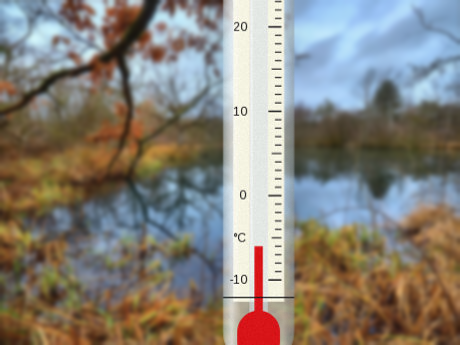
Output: -6
